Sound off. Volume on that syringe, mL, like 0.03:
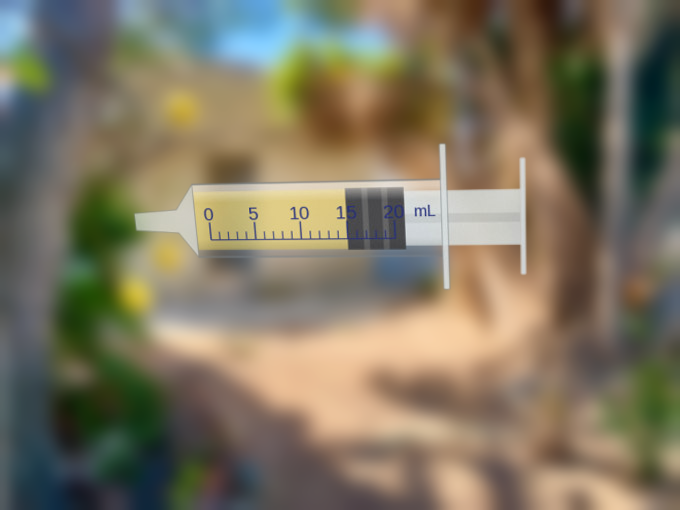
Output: 15
